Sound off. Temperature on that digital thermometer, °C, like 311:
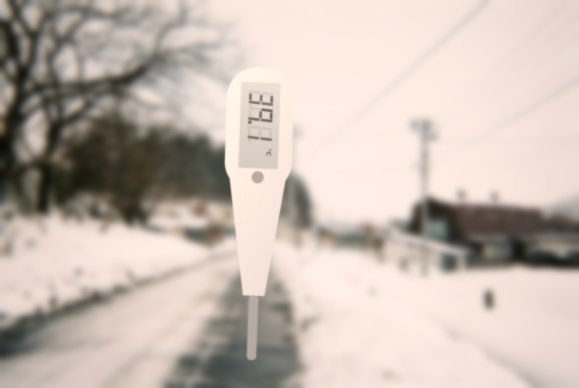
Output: 39.1
